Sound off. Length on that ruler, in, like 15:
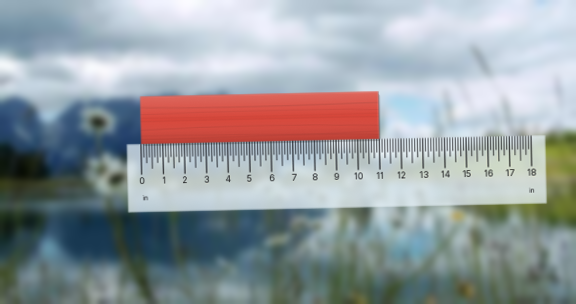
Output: 11
